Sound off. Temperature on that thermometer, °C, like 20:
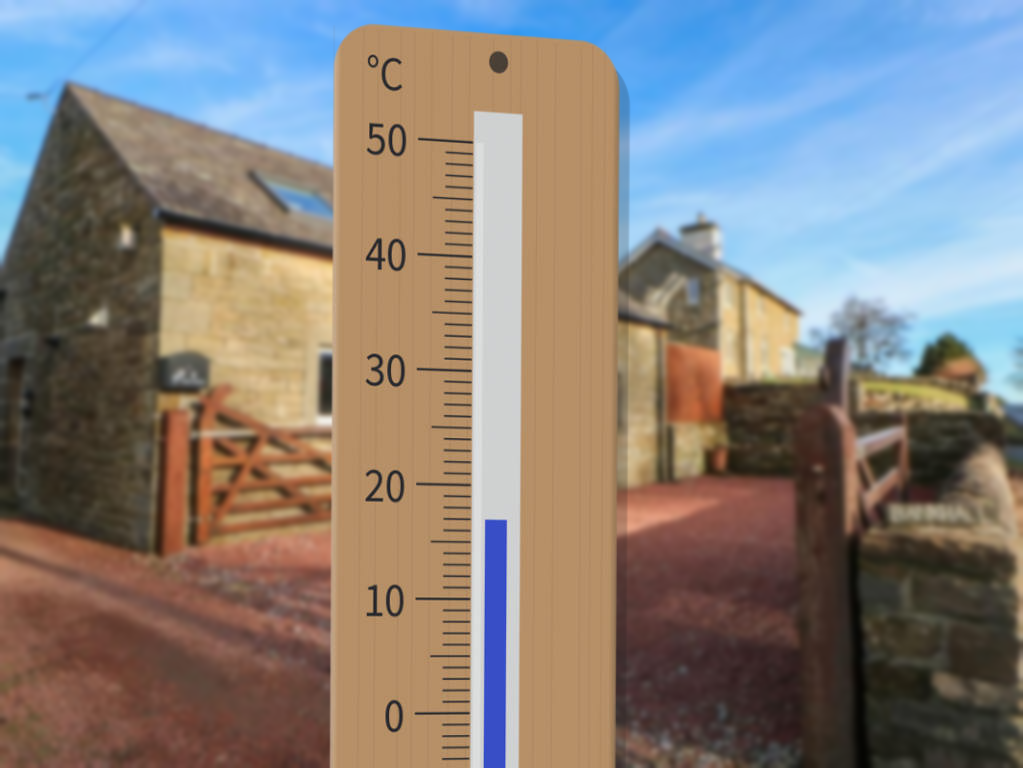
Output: 17
